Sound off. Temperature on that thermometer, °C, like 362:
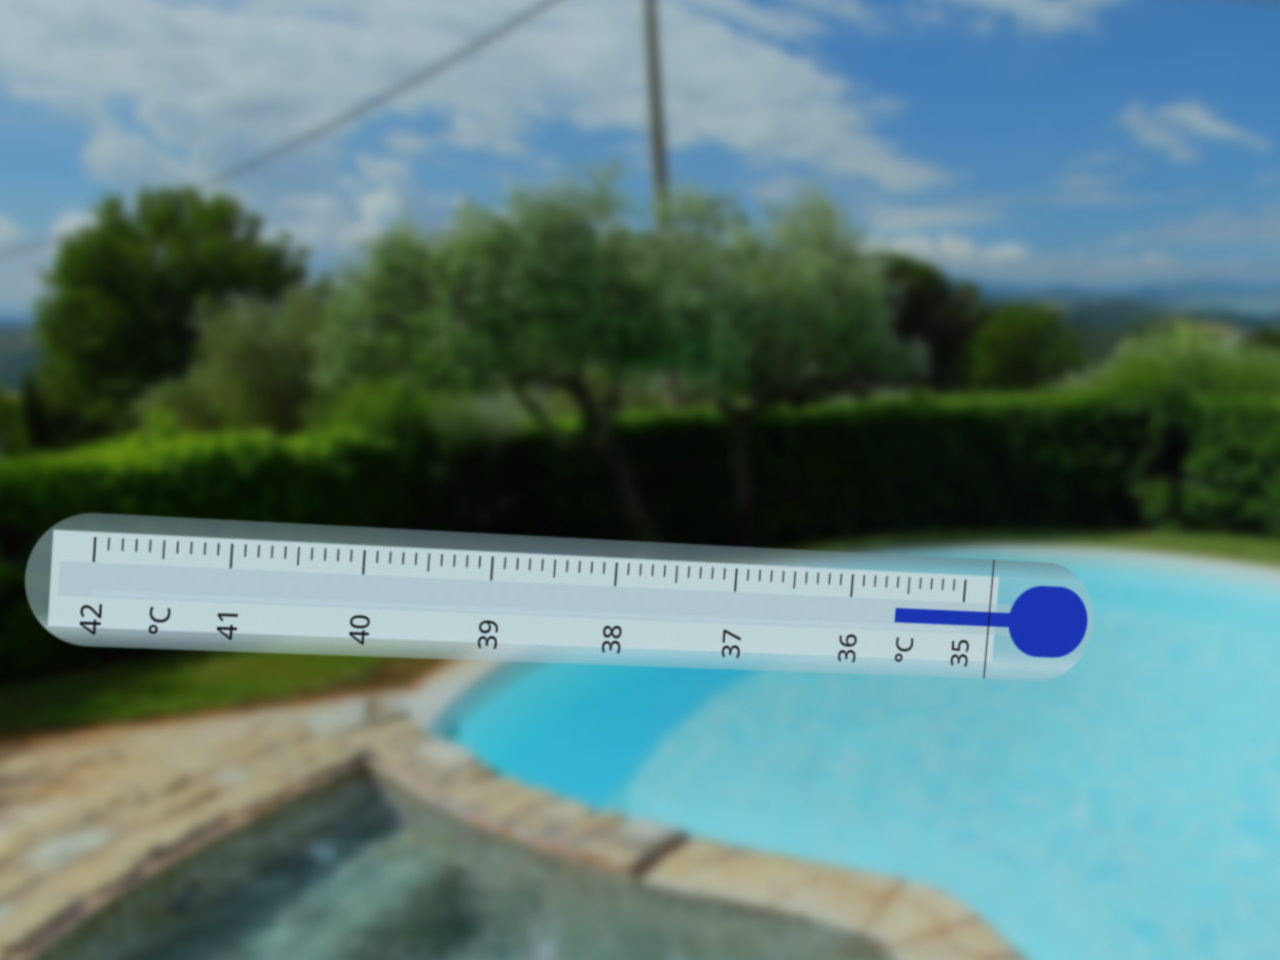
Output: 35.6
